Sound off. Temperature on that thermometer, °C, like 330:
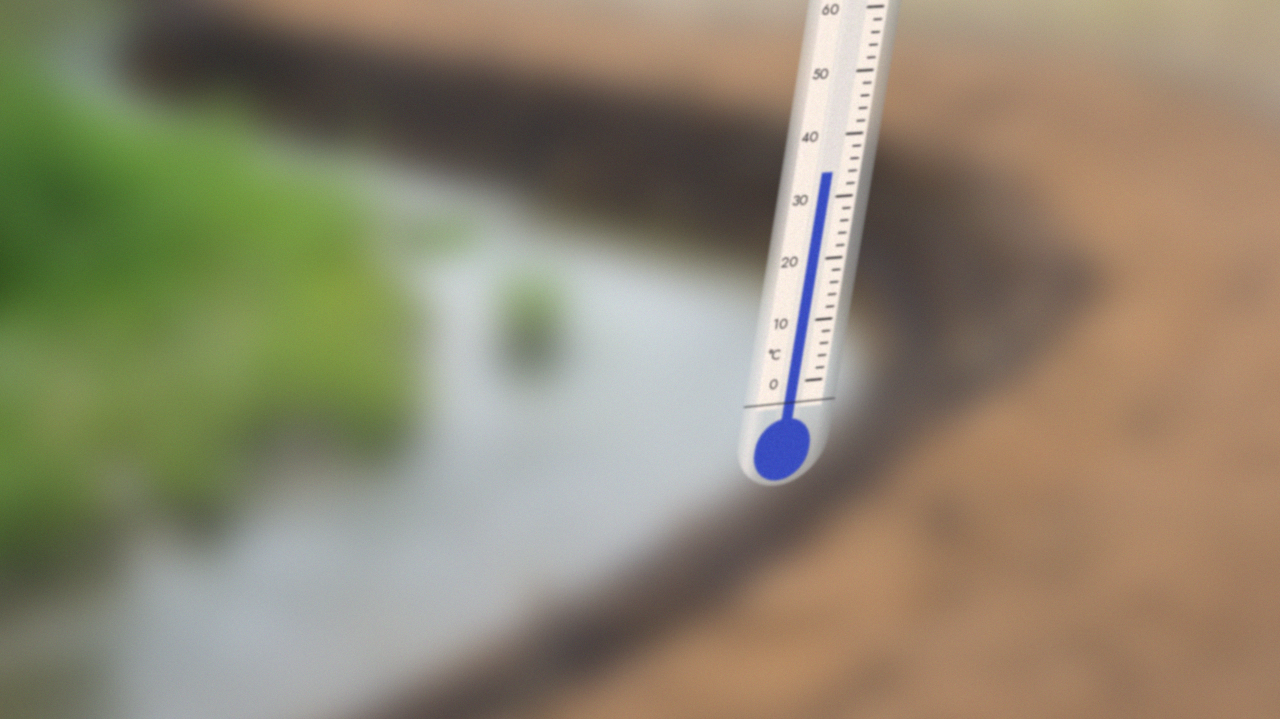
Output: 34
